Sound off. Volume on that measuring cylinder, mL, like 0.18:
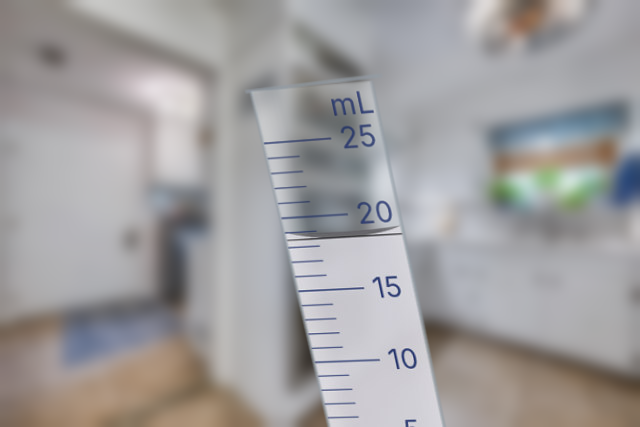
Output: 18.5
